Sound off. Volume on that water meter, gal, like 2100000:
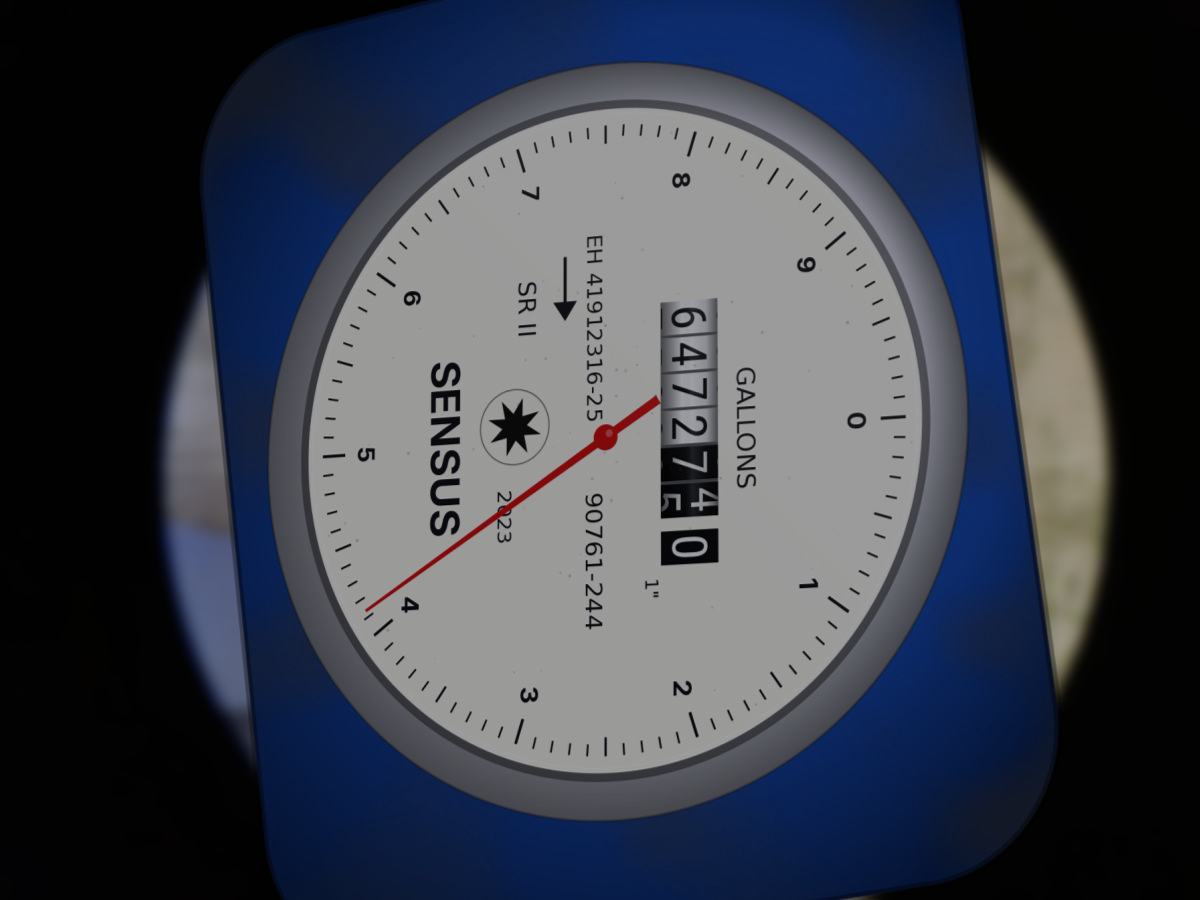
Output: 6472744.1
